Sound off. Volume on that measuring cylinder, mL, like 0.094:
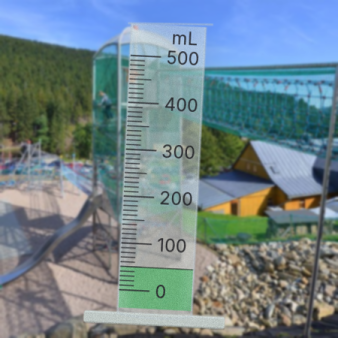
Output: 50
